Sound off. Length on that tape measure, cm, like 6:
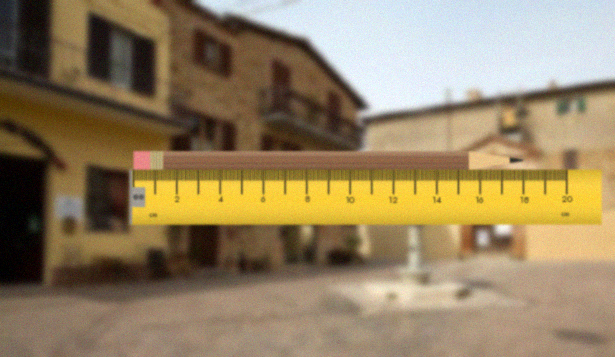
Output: 18
